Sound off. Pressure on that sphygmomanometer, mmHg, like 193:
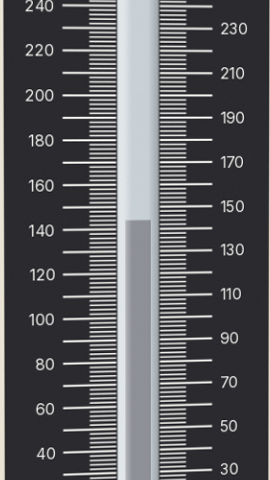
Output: 144
